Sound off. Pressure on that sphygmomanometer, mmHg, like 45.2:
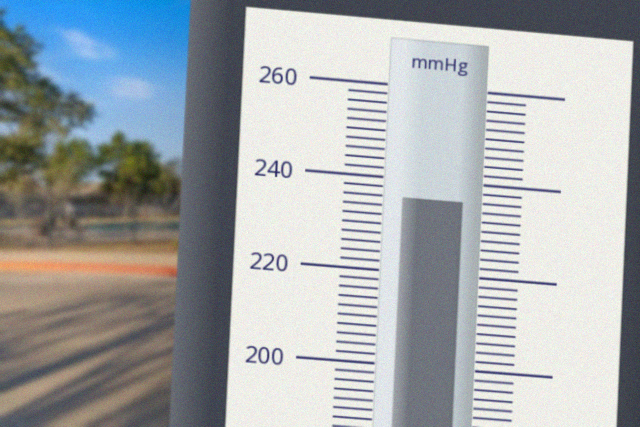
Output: 236
